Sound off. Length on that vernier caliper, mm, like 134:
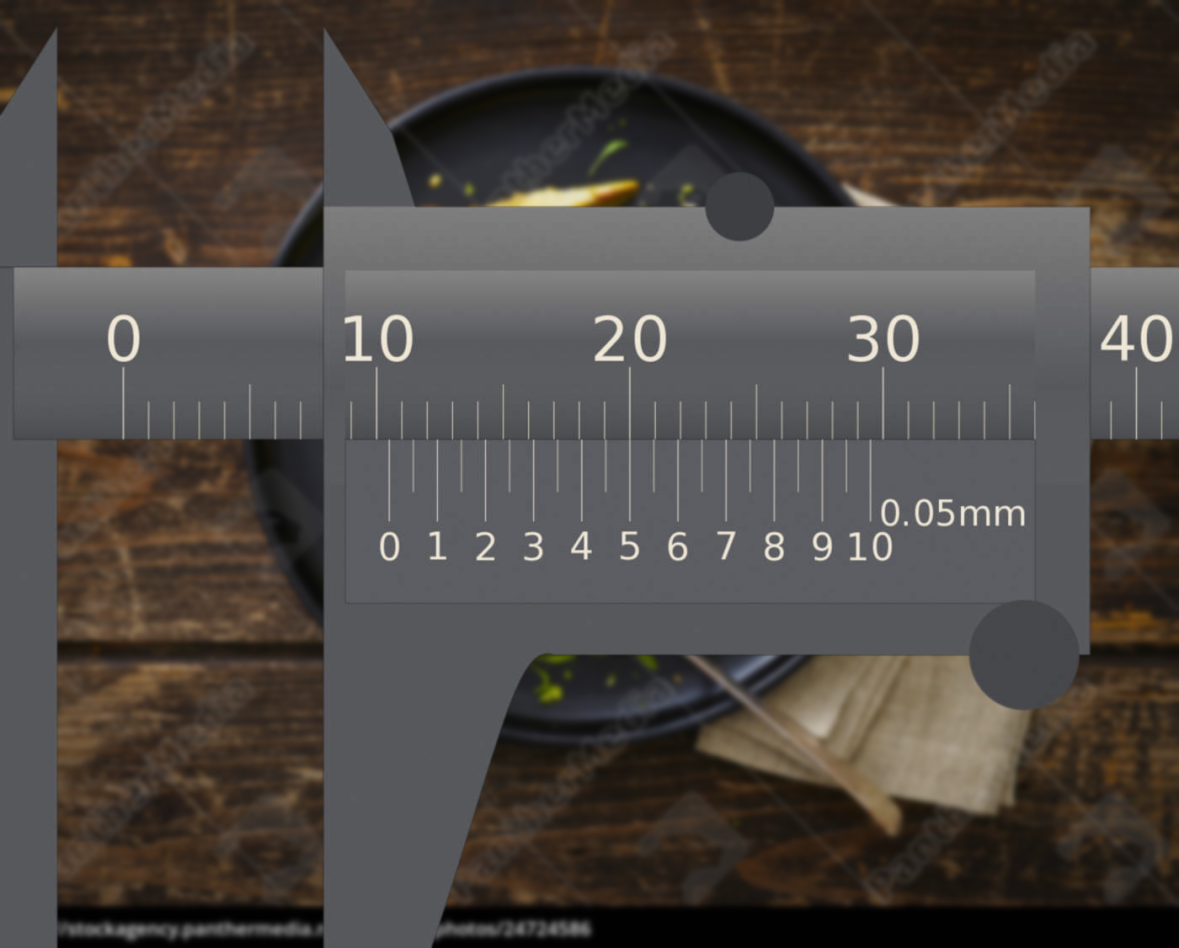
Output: 10.50
